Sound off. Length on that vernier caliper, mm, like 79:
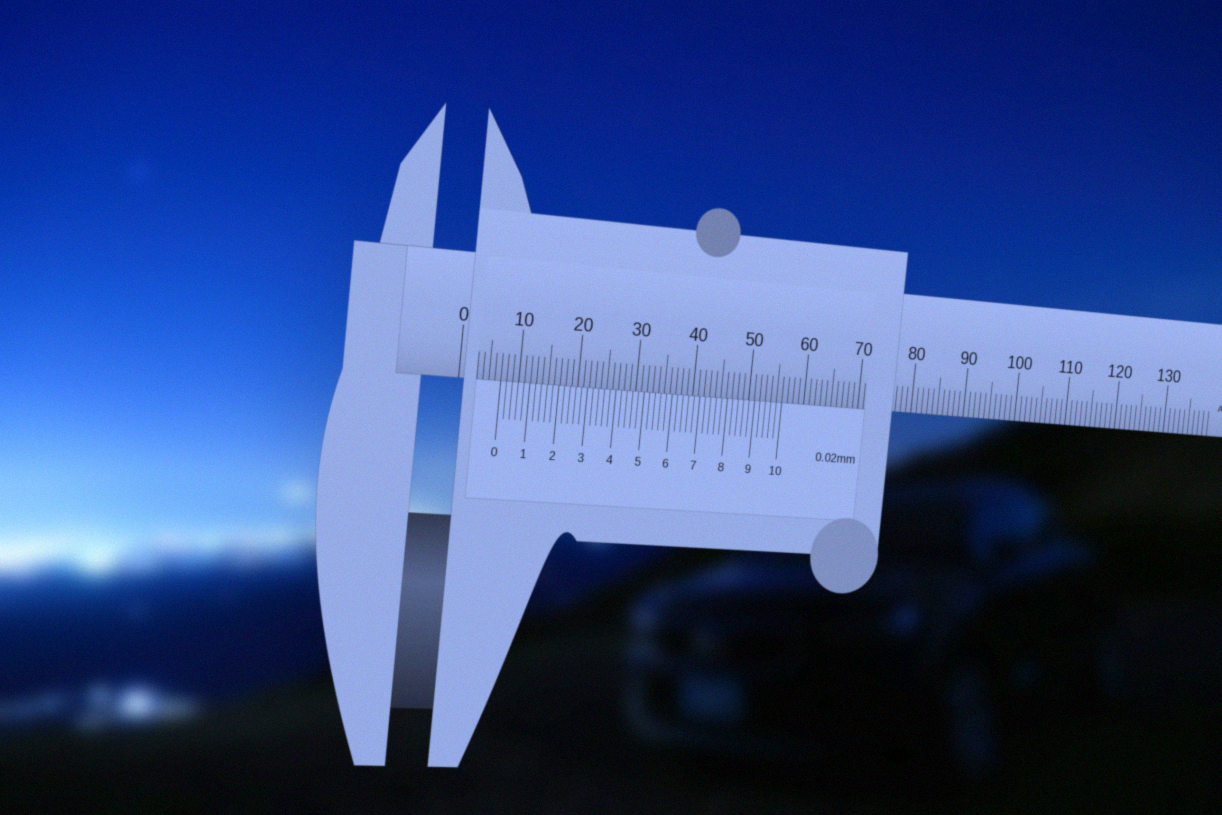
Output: 7.0
